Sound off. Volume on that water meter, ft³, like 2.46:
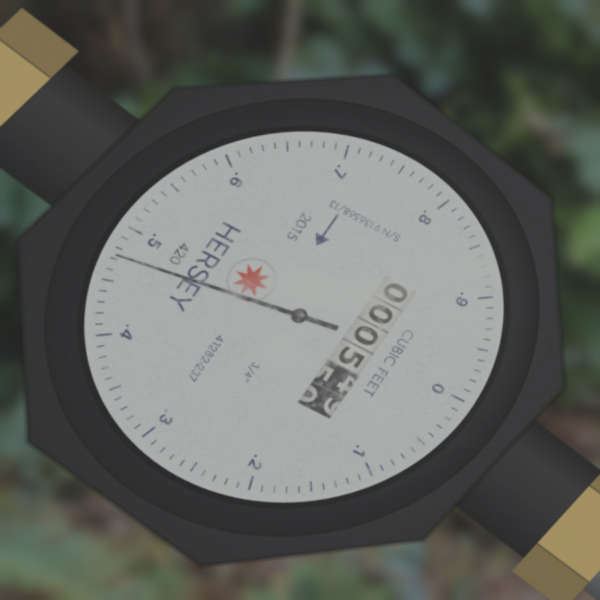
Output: 549.47
